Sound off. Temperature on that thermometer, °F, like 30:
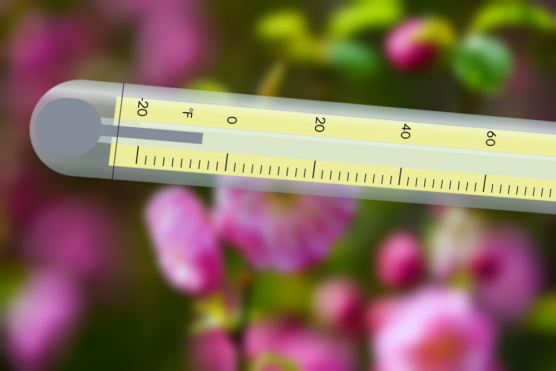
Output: -6
